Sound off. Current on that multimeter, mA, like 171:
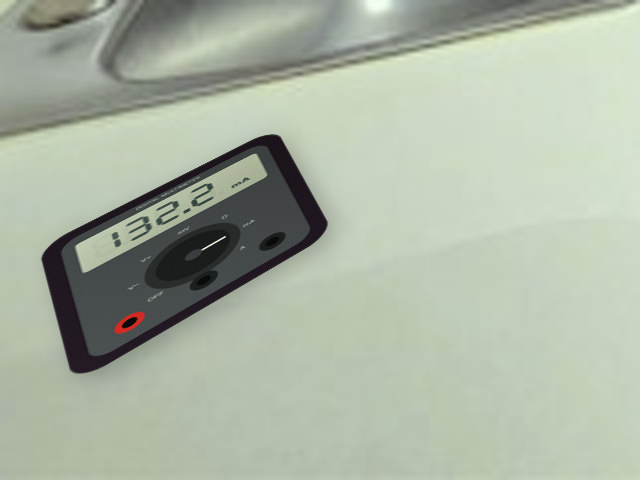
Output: 132.2
